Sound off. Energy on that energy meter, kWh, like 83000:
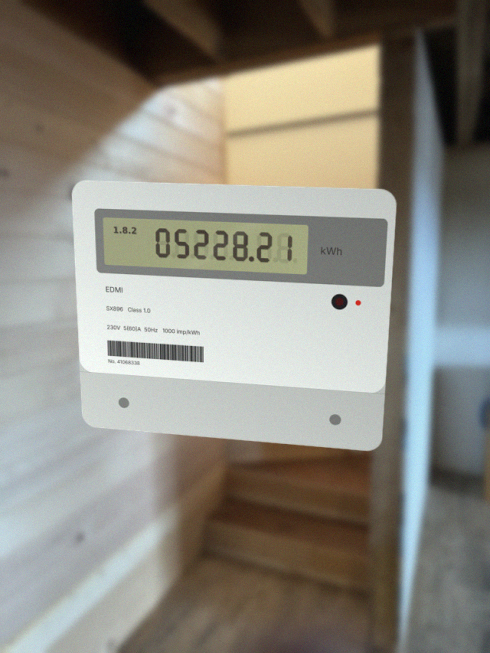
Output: 5228.21
